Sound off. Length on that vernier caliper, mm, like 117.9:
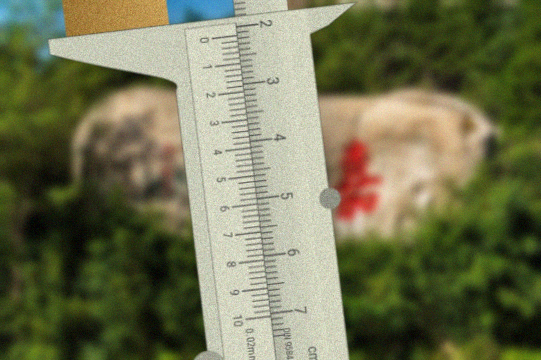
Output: 21.5
